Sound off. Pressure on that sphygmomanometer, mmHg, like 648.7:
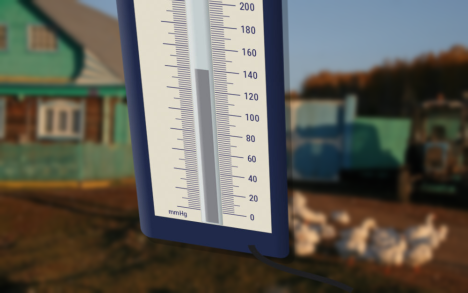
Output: 140
